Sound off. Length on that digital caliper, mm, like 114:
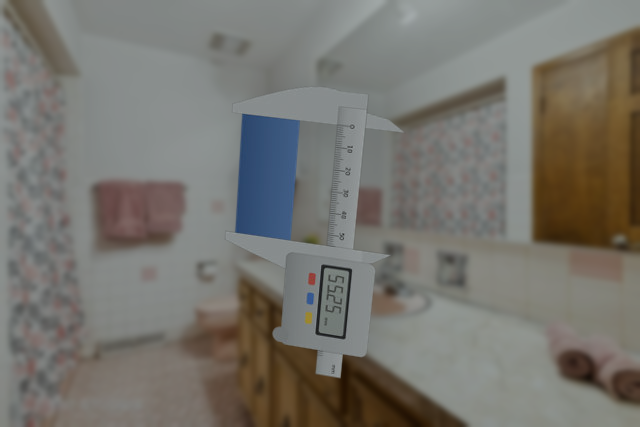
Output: 55.25
